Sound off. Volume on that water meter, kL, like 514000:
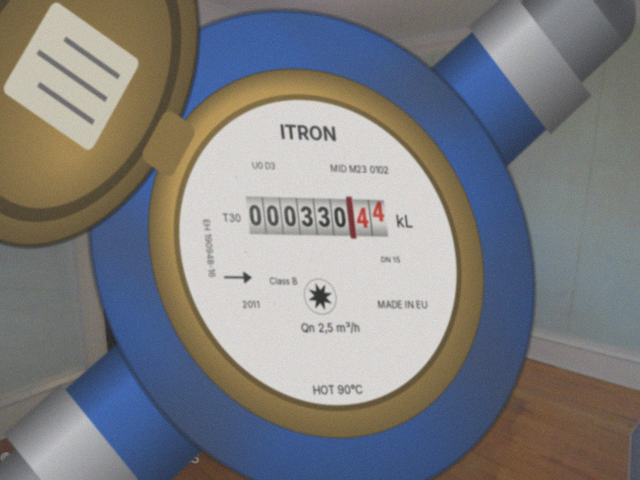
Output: 330.44
